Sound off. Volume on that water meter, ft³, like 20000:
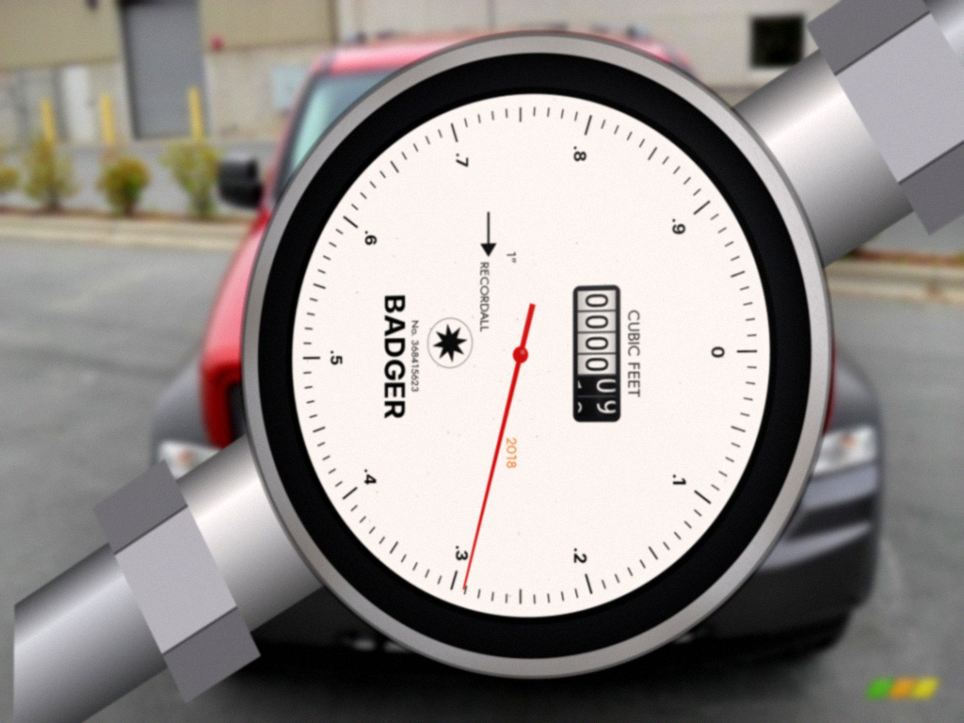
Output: 9.29
